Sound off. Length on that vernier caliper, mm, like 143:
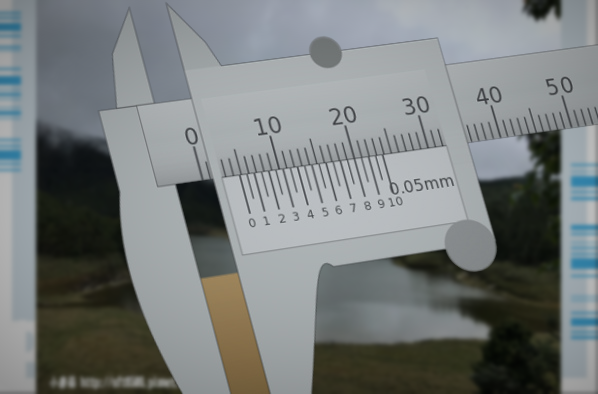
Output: 4.8
